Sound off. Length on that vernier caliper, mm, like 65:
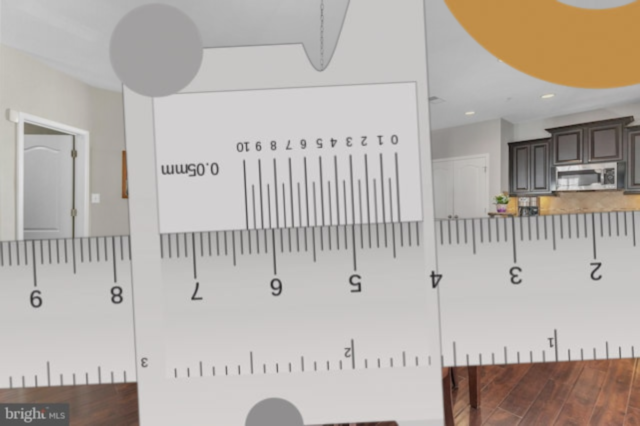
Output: 44.2
